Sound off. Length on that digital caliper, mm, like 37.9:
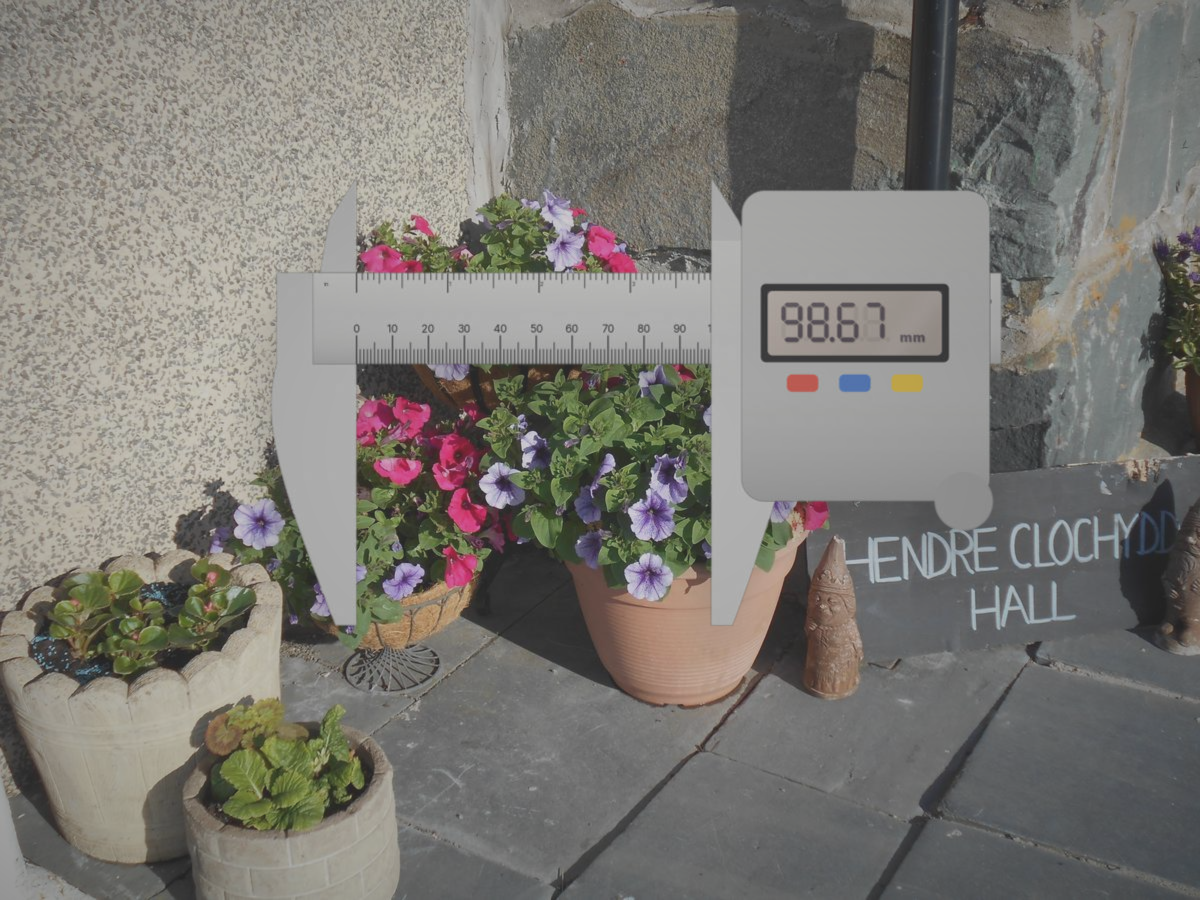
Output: 98.67
